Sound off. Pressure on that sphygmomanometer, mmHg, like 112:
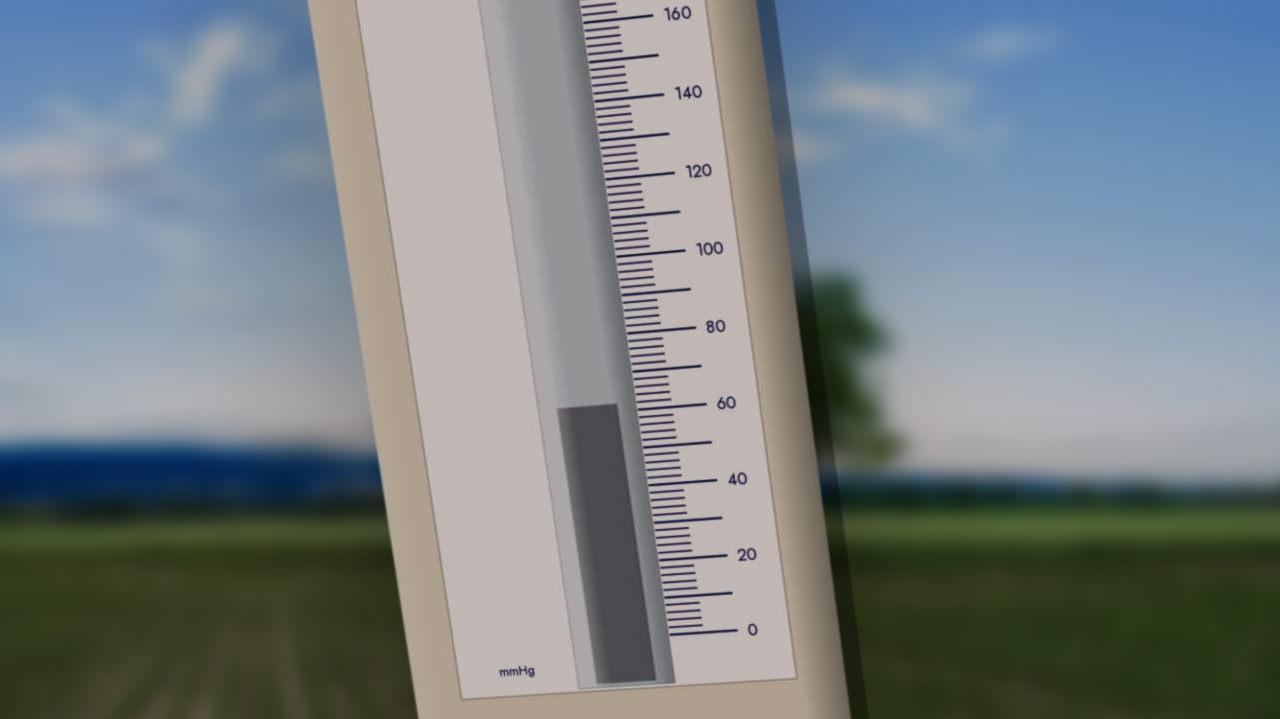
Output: 62
